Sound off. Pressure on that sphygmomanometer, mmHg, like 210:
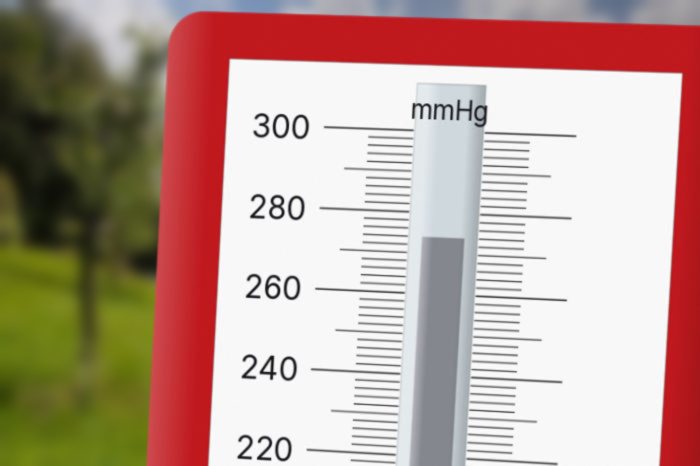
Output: 274
